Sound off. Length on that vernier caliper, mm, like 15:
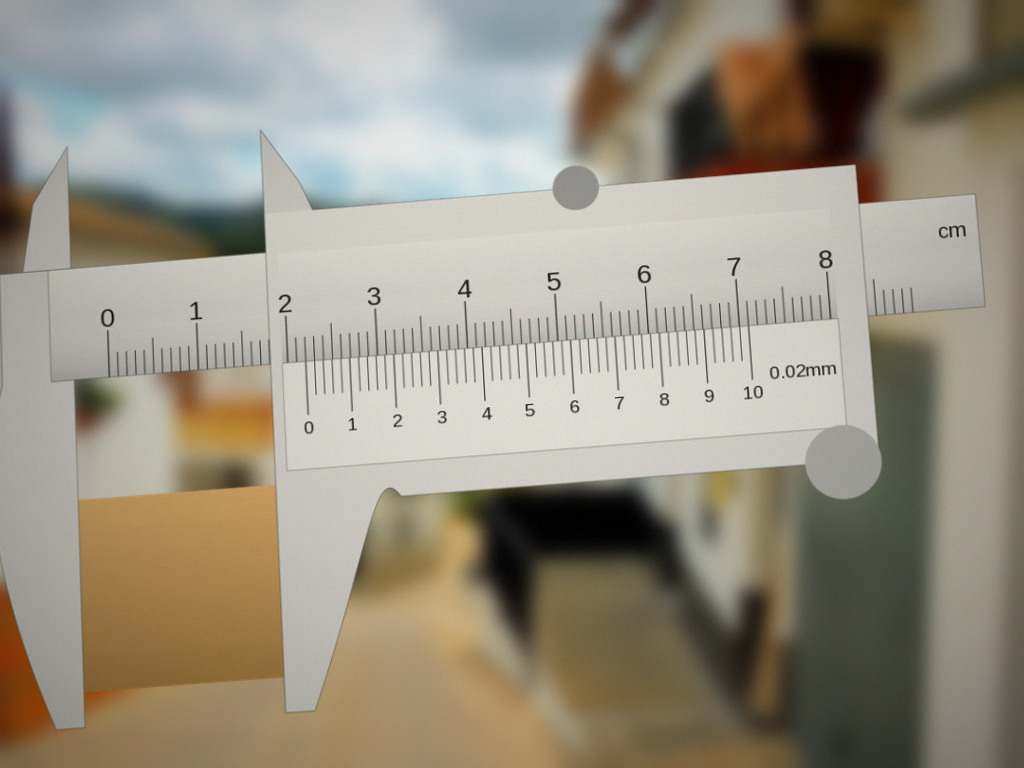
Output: 22.0
